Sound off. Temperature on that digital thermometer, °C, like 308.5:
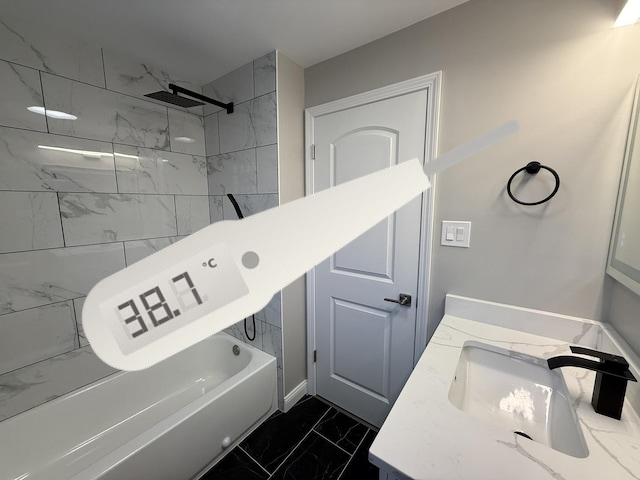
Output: 38.7
